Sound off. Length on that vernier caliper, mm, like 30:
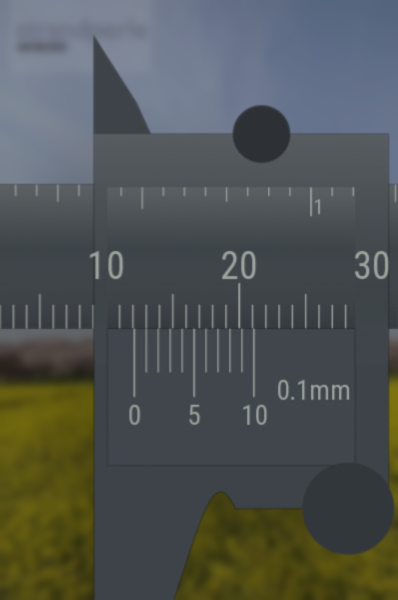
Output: 12.1
